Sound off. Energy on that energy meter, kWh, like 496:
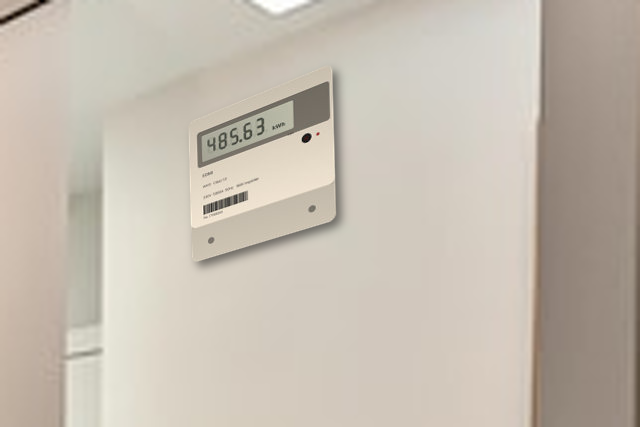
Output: 485.63
